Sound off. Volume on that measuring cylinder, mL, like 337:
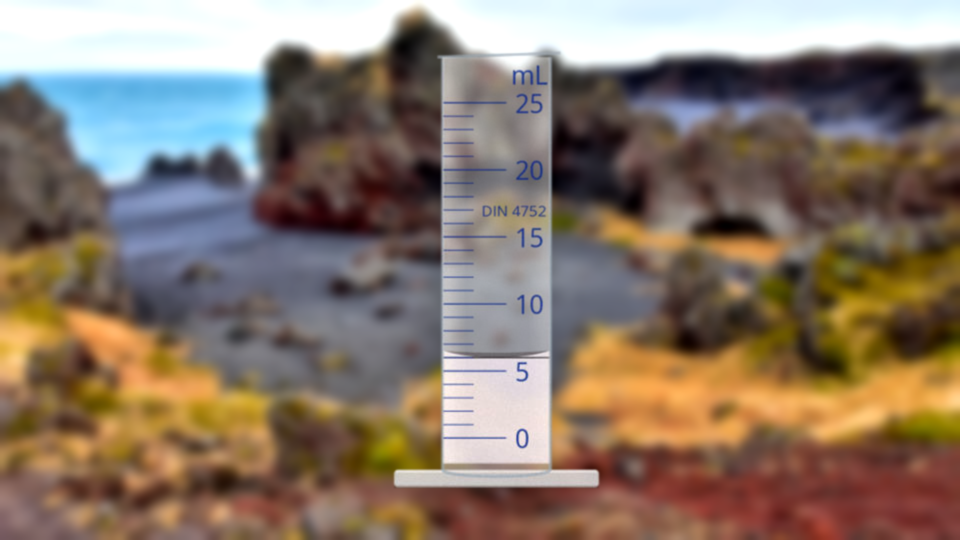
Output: 6
